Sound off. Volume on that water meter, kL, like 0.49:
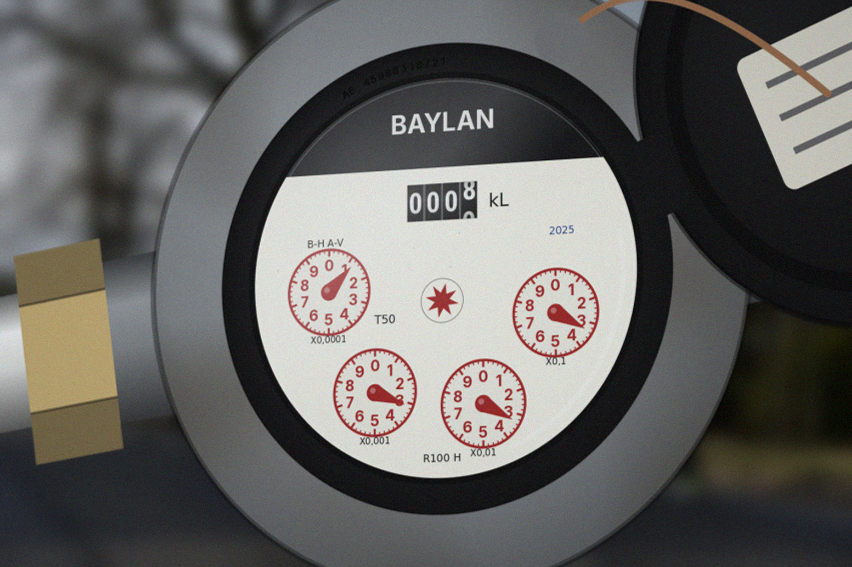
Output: 8.3331
